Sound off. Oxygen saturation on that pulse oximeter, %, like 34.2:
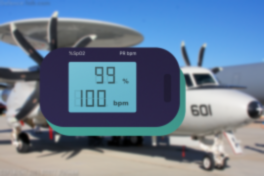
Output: 99
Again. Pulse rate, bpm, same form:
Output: 100
